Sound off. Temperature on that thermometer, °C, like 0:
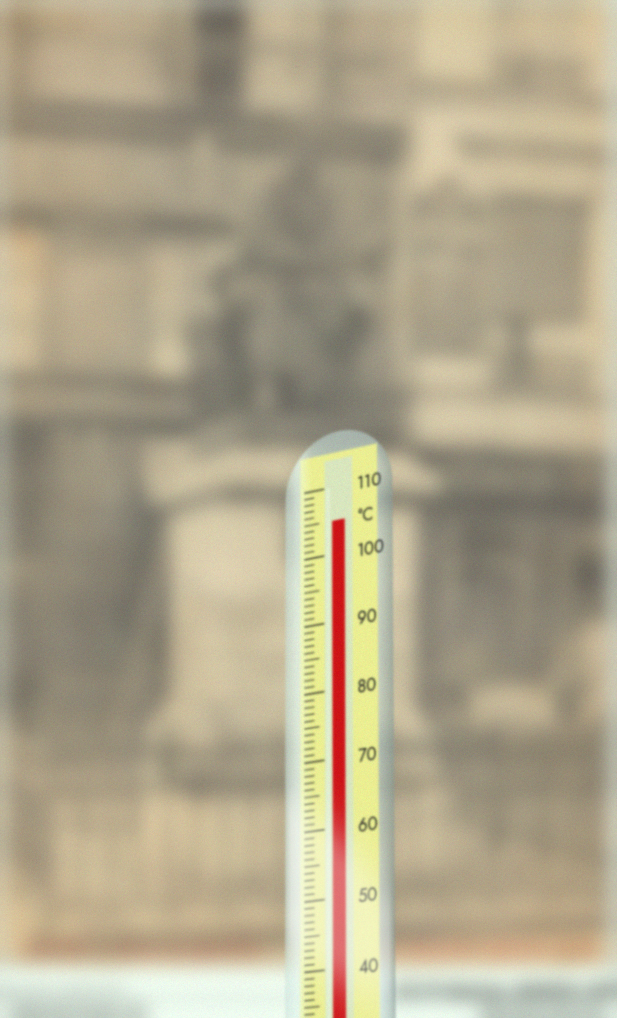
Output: 105
